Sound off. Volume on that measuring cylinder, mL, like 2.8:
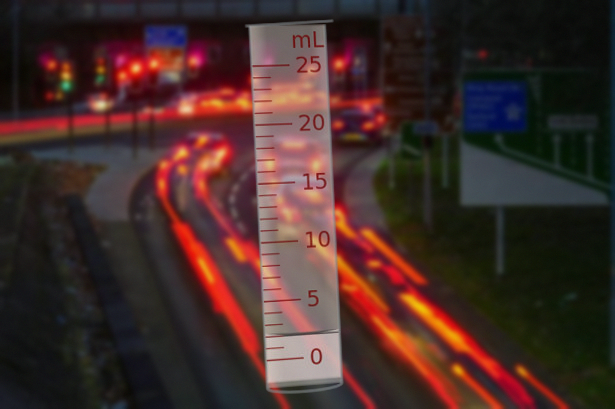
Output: 2
